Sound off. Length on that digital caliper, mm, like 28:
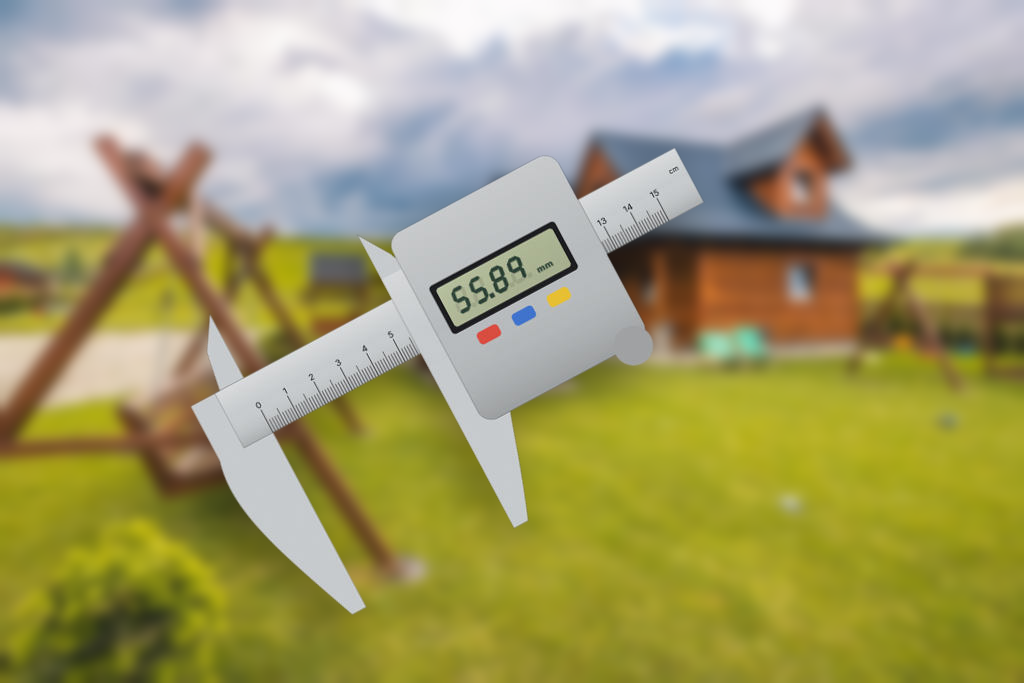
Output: 55.89
